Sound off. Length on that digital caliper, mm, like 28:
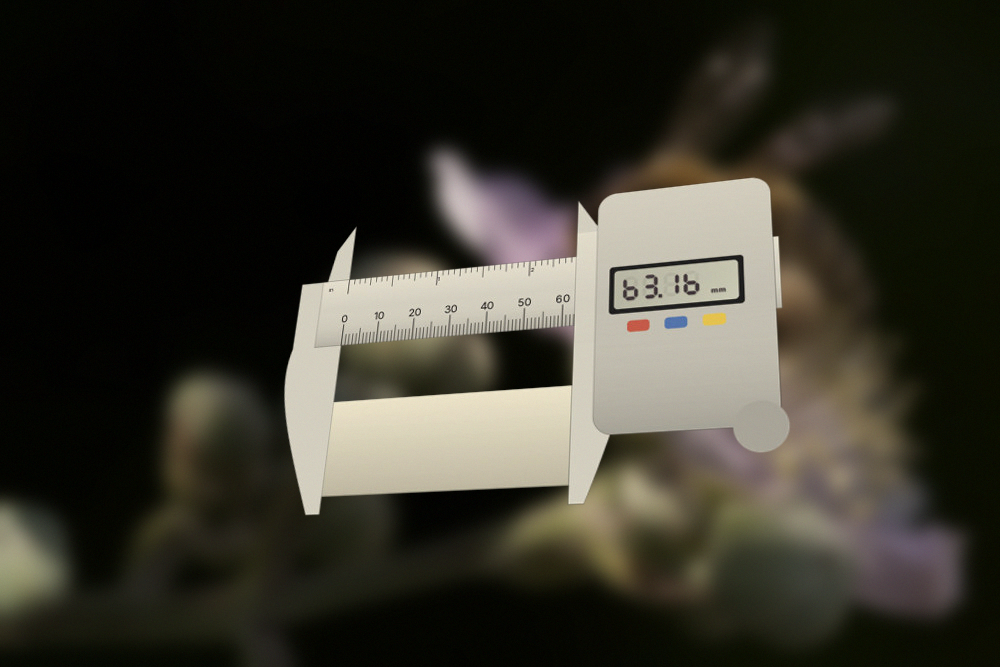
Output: 63.16
